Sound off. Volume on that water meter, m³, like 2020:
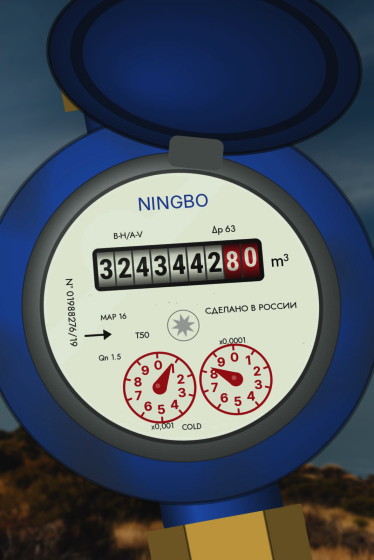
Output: 3243442.8008
